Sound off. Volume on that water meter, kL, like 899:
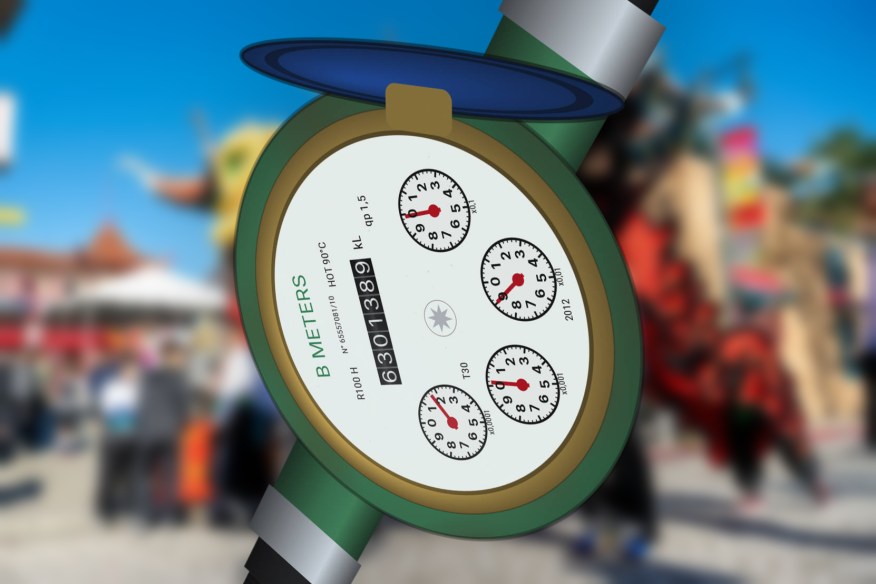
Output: 6301388.9901
